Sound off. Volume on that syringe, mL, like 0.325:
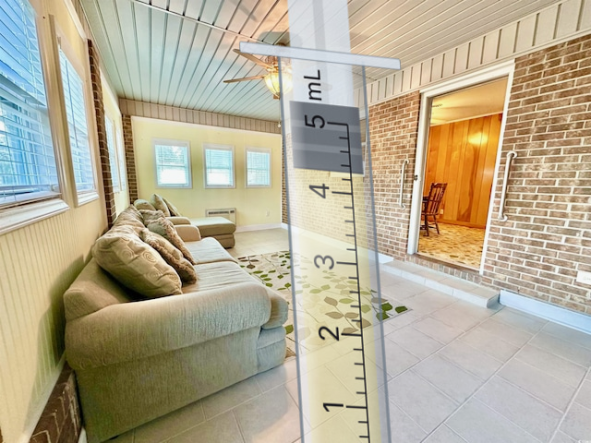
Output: 4.3
